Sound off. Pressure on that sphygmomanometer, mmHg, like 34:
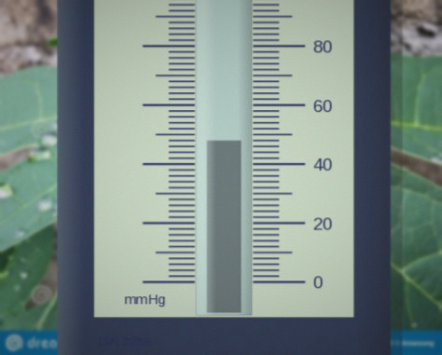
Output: 48
